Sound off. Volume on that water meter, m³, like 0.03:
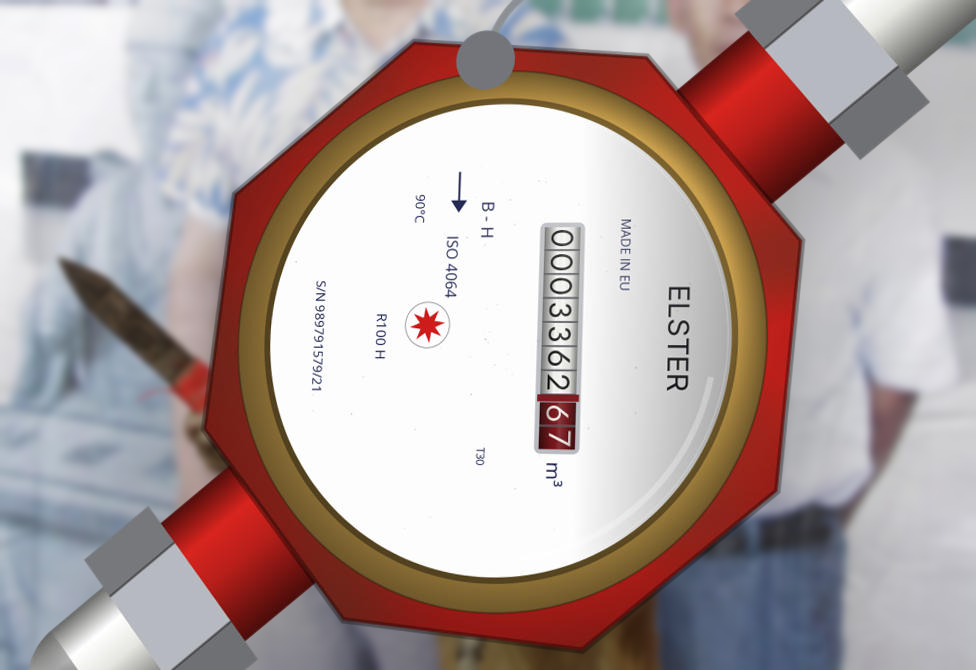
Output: 3362.67
